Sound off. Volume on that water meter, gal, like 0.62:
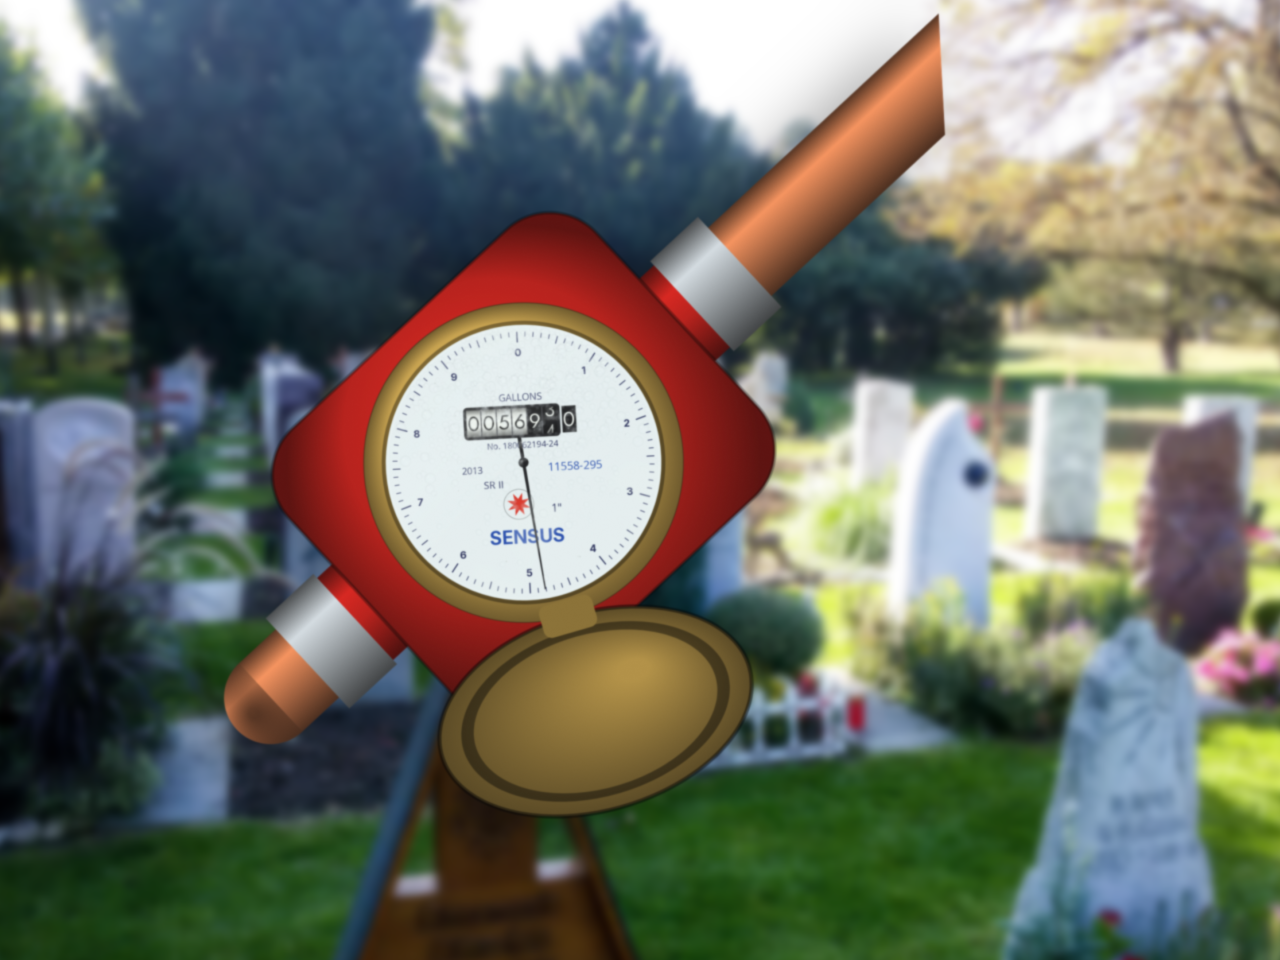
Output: 56934.8
